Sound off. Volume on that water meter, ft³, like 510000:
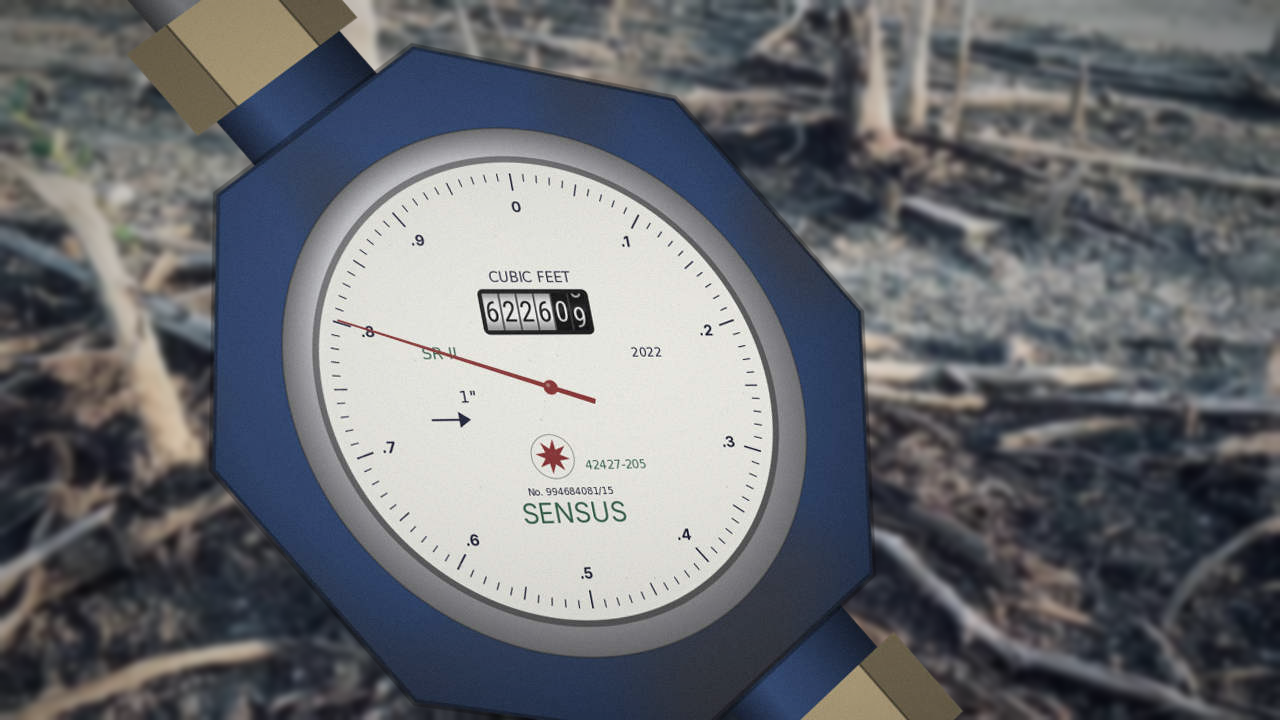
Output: 622608.80
